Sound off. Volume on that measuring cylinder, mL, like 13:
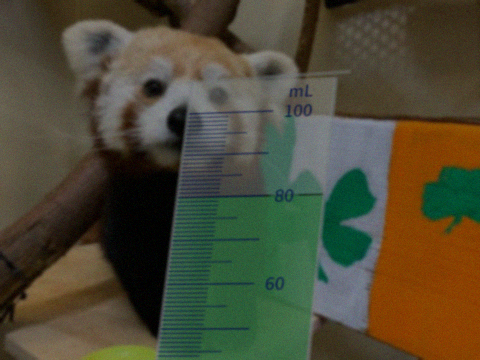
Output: 80
